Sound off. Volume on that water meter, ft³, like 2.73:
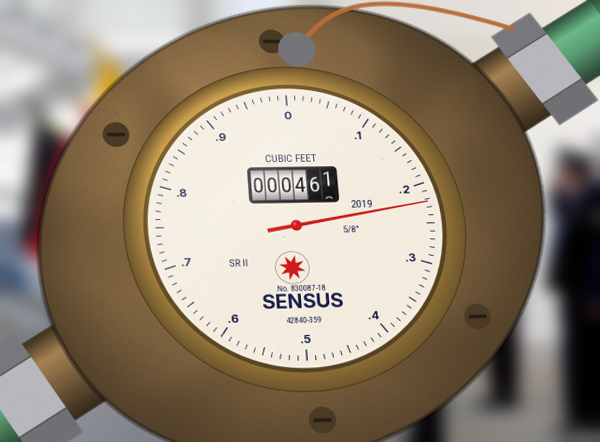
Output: 461.22
